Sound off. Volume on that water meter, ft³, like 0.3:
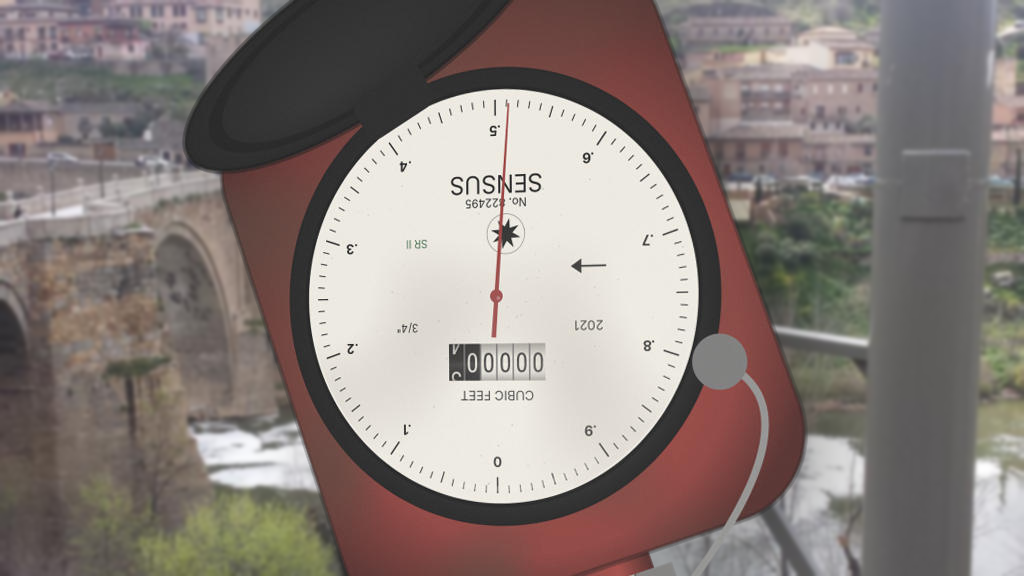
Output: 3.51
